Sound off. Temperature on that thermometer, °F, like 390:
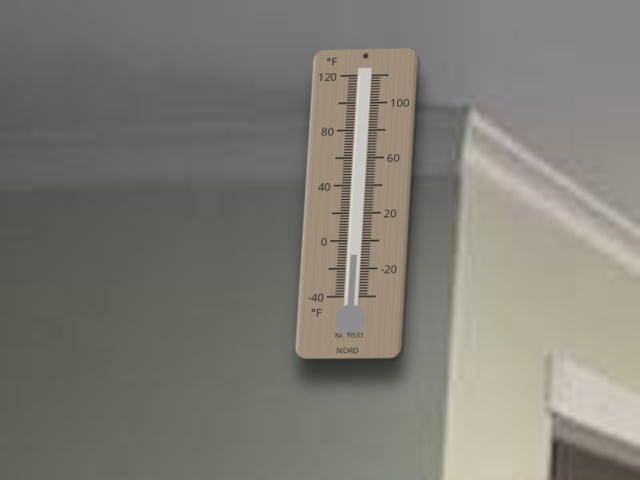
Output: -10
